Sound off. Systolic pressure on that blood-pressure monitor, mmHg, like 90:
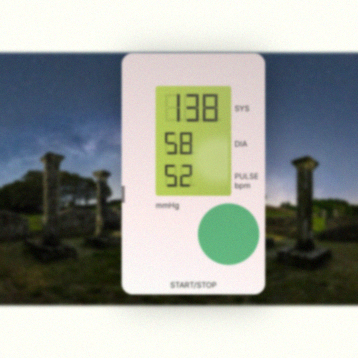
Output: 138
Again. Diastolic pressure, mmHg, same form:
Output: 58
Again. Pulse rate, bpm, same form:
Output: 52
